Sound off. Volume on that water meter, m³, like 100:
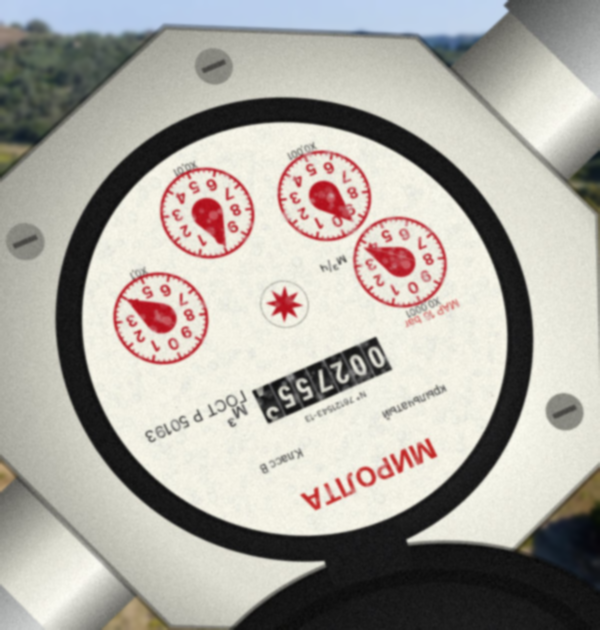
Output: 27553.3993
